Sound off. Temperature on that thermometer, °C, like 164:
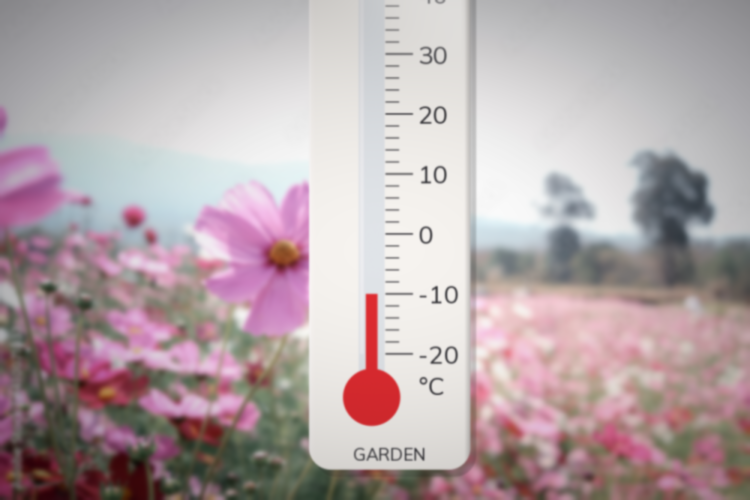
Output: -10
